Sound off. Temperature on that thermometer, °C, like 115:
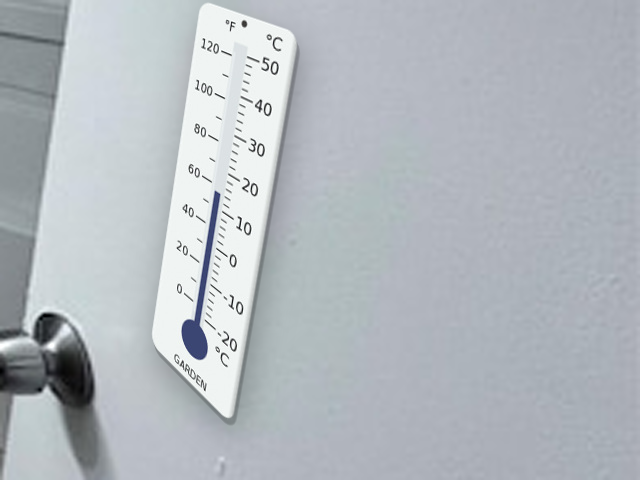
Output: 14
